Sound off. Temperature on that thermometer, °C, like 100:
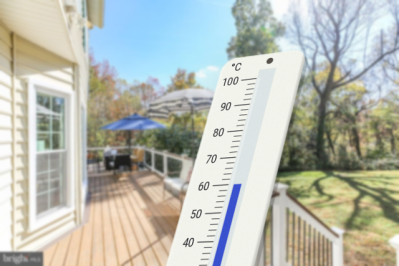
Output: 60
